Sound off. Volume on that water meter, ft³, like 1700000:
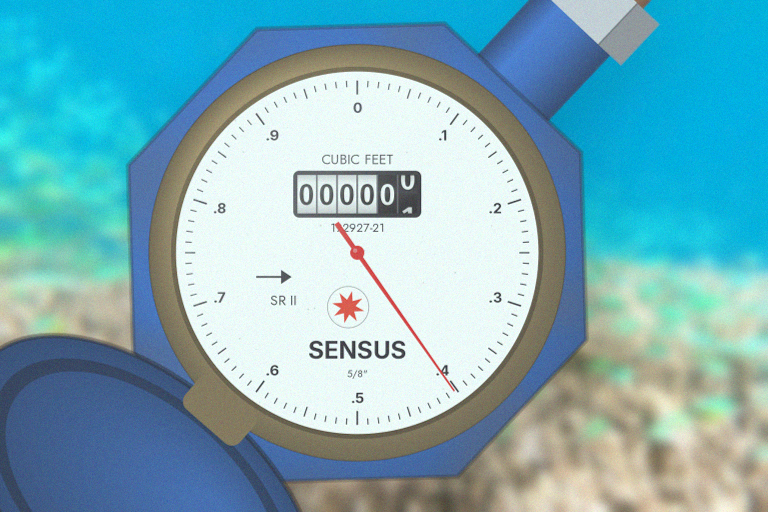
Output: 0.40
